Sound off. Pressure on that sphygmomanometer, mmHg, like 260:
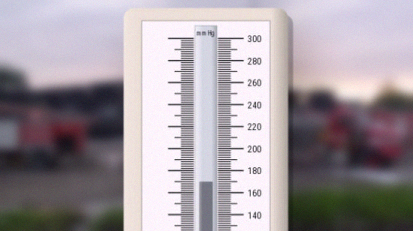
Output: 170
